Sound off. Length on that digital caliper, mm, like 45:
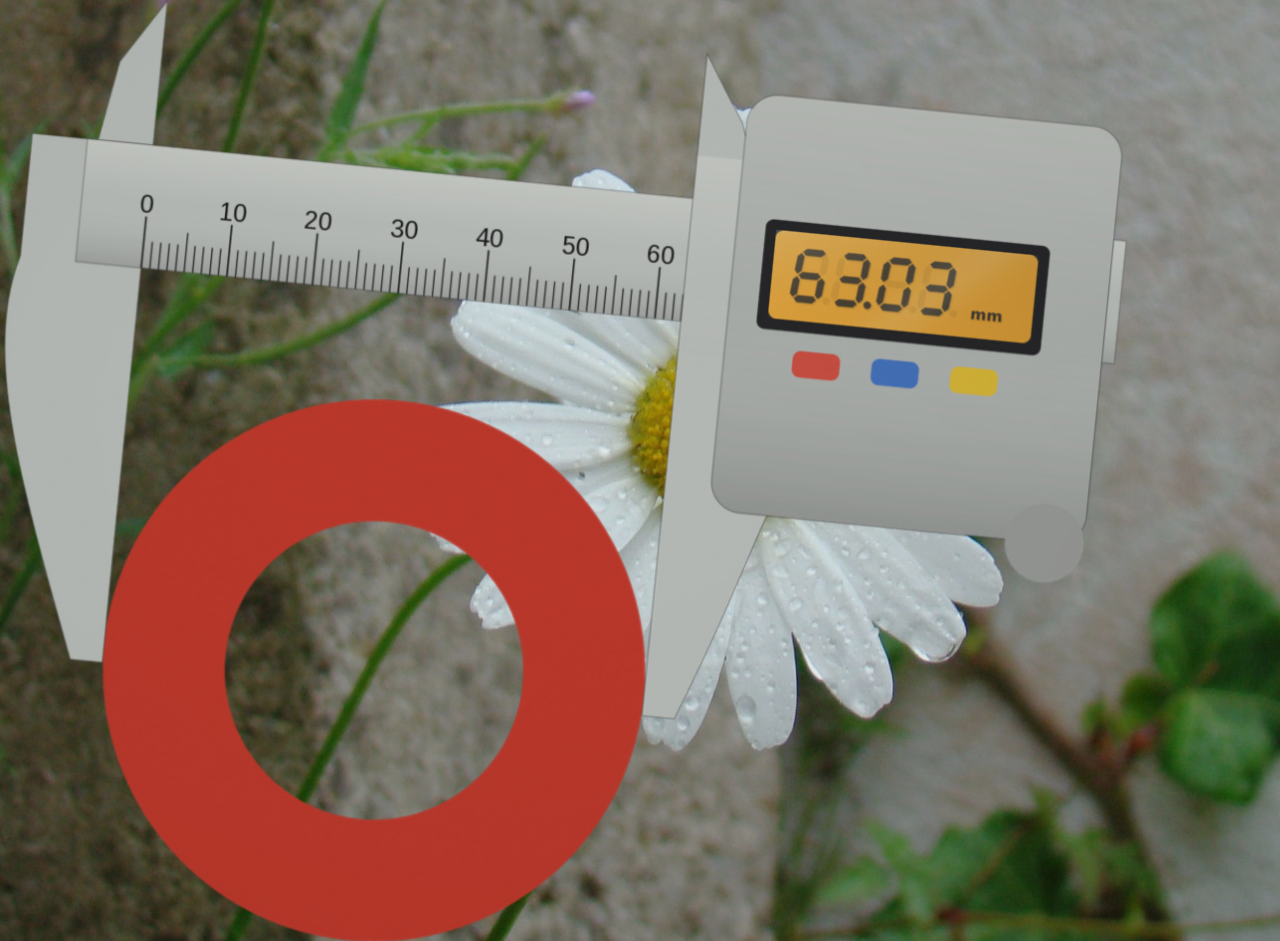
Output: 63.03
